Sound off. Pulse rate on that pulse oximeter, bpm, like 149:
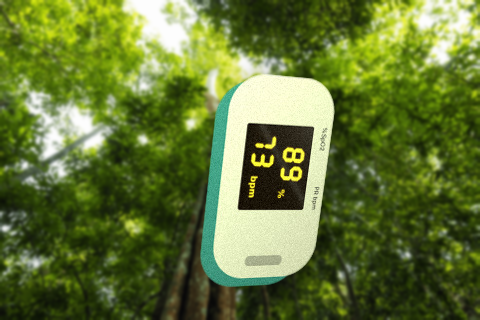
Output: 73
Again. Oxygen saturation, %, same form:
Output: 89
